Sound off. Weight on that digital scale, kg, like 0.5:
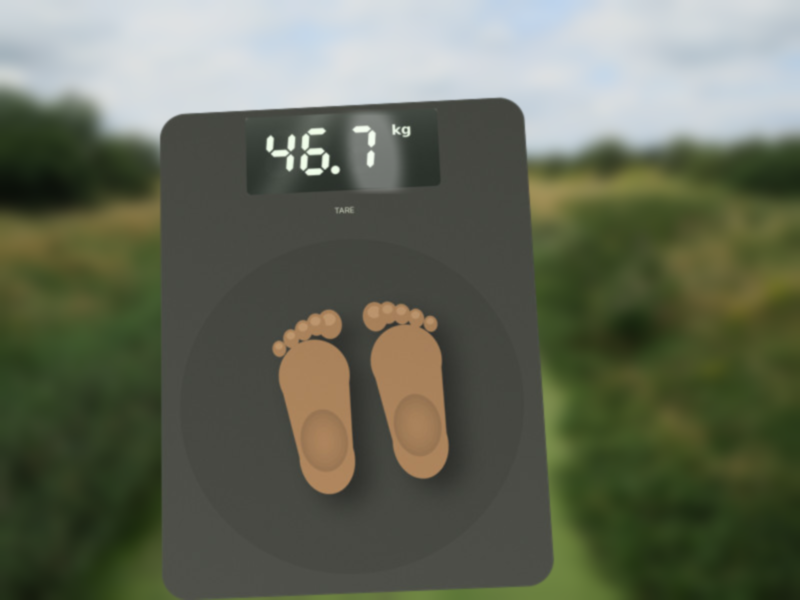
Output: 46.7
